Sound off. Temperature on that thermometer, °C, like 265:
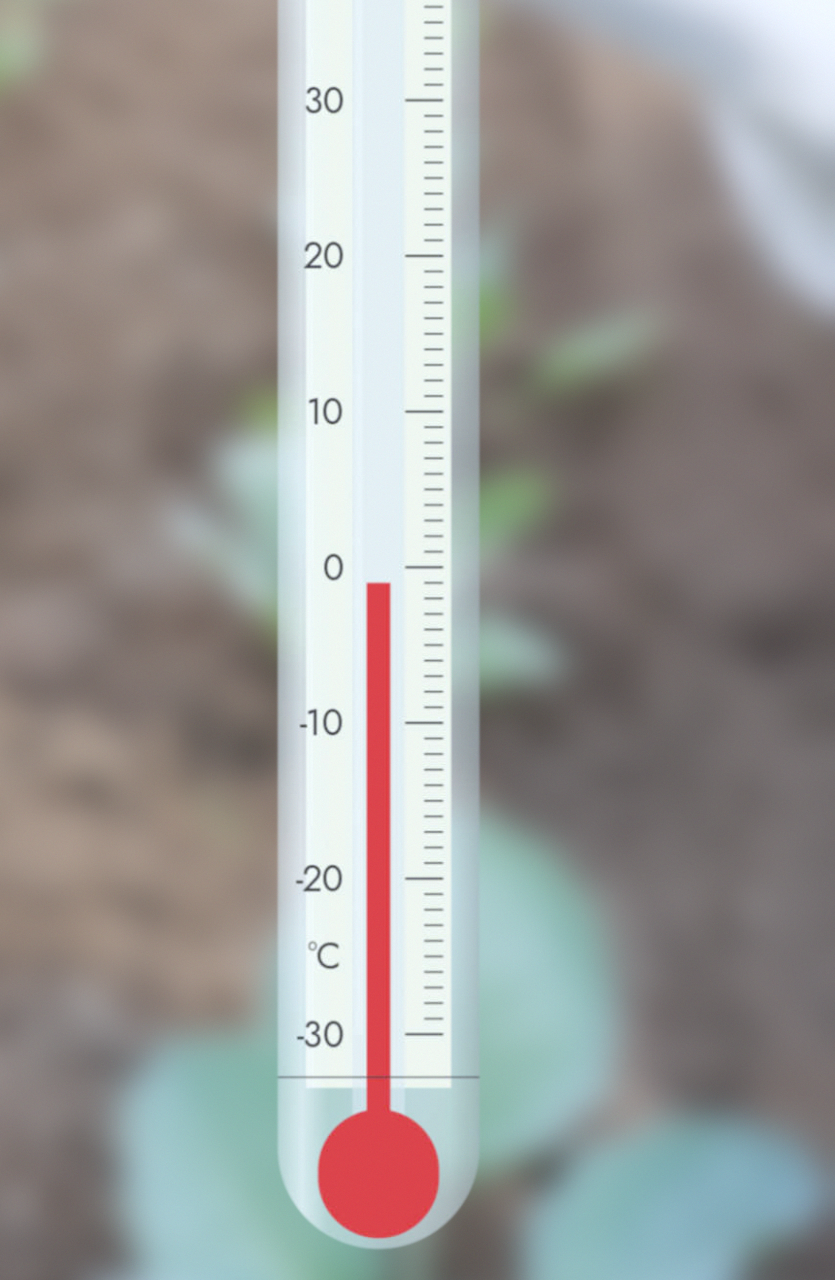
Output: -1
